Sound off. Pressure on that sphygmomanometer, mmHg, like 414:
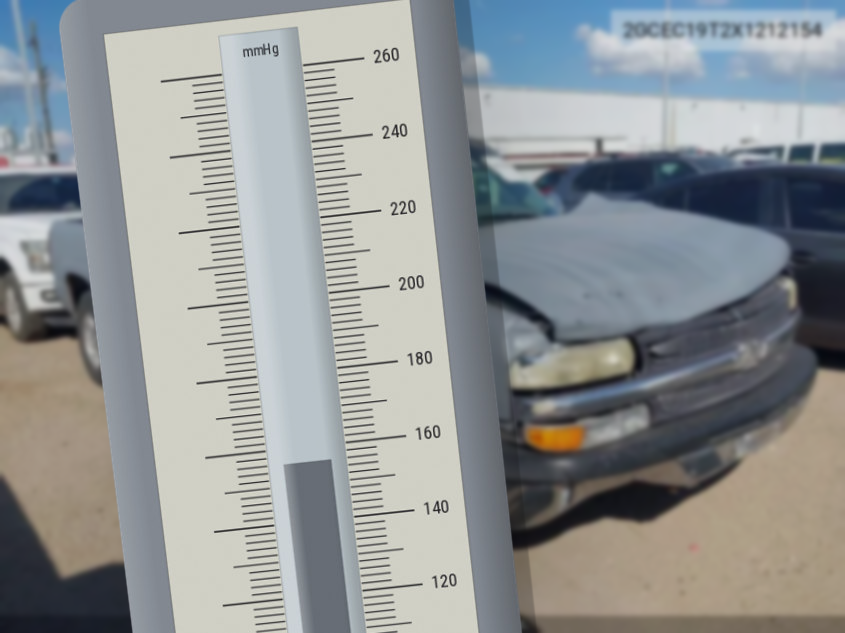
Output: 156
